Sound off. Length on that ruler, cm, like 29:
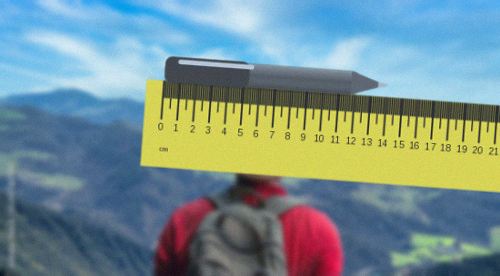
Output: 14
